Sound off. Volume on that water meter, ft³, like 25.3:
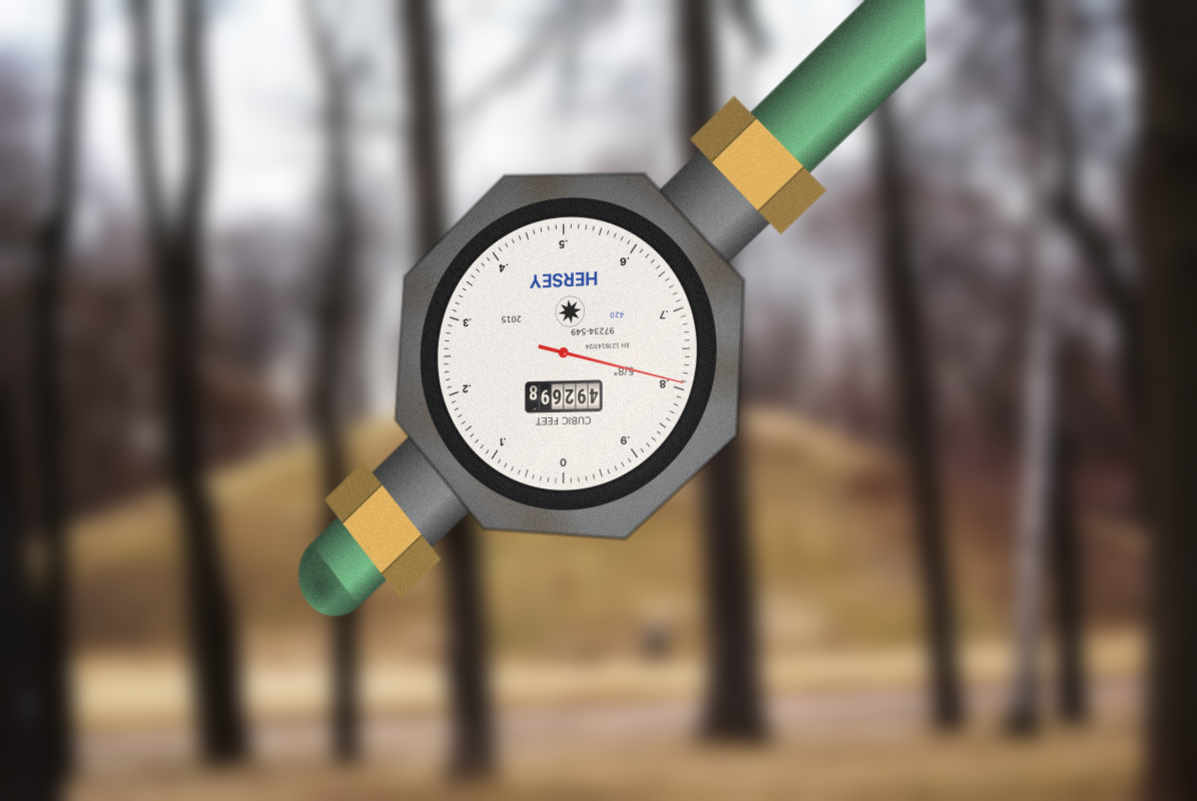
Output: 492697.79
